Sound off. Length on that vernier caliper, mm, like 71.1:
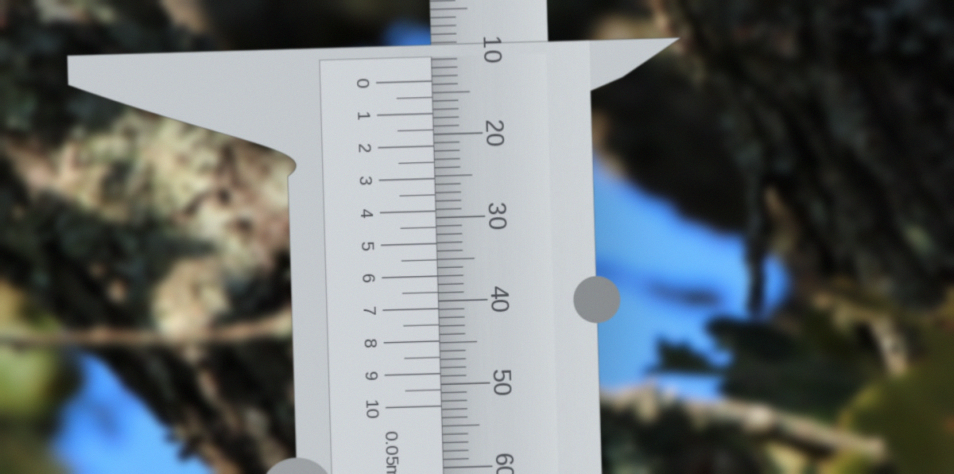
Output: 13.6
